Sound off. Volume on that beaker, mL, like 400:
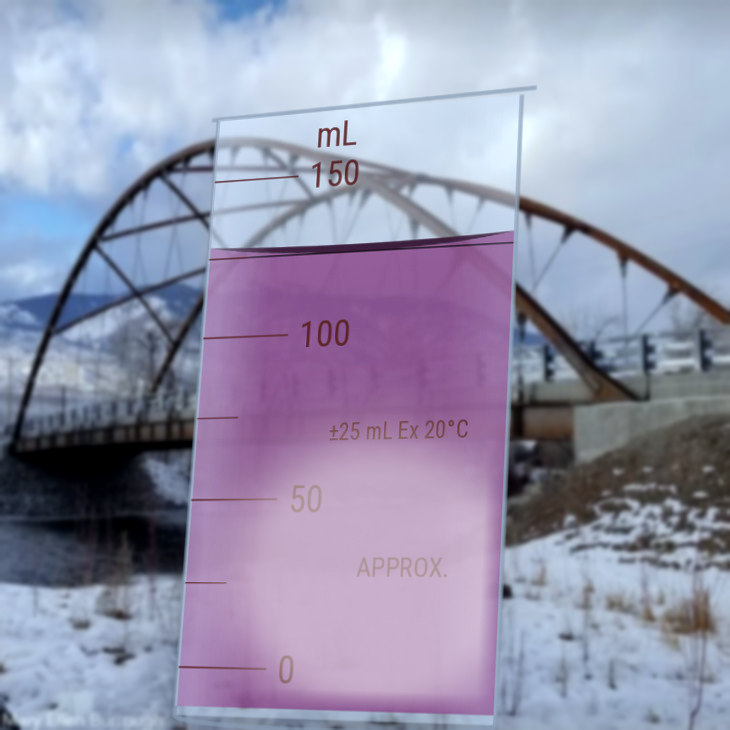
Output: 125
